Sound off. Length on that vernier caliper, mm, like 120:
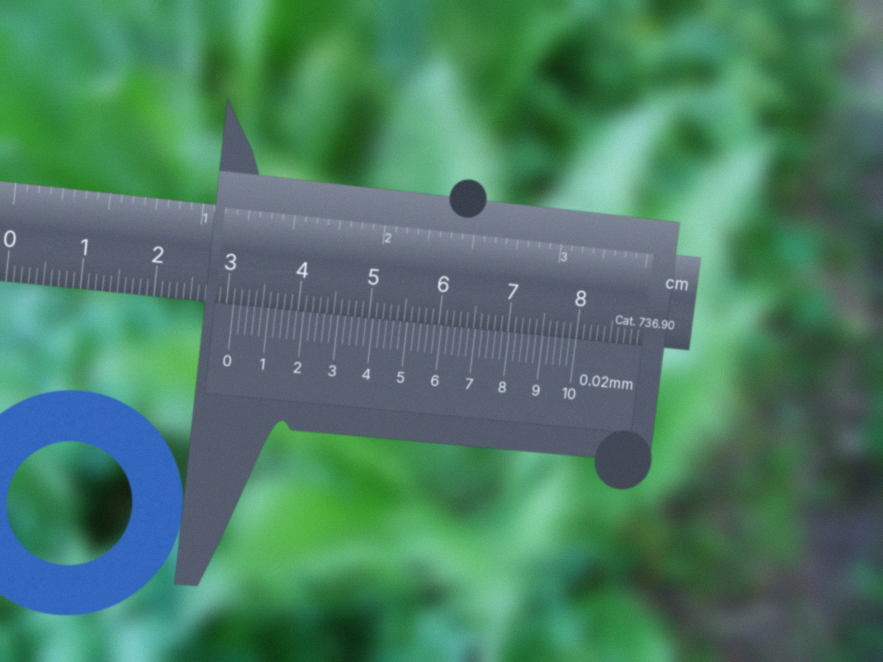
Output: 31.0
